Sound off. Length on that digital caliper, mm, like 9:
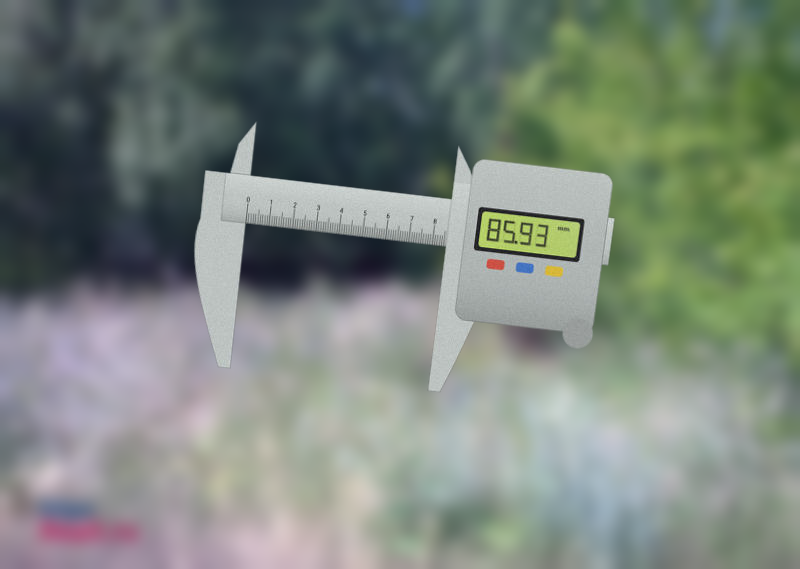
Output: 85.93
